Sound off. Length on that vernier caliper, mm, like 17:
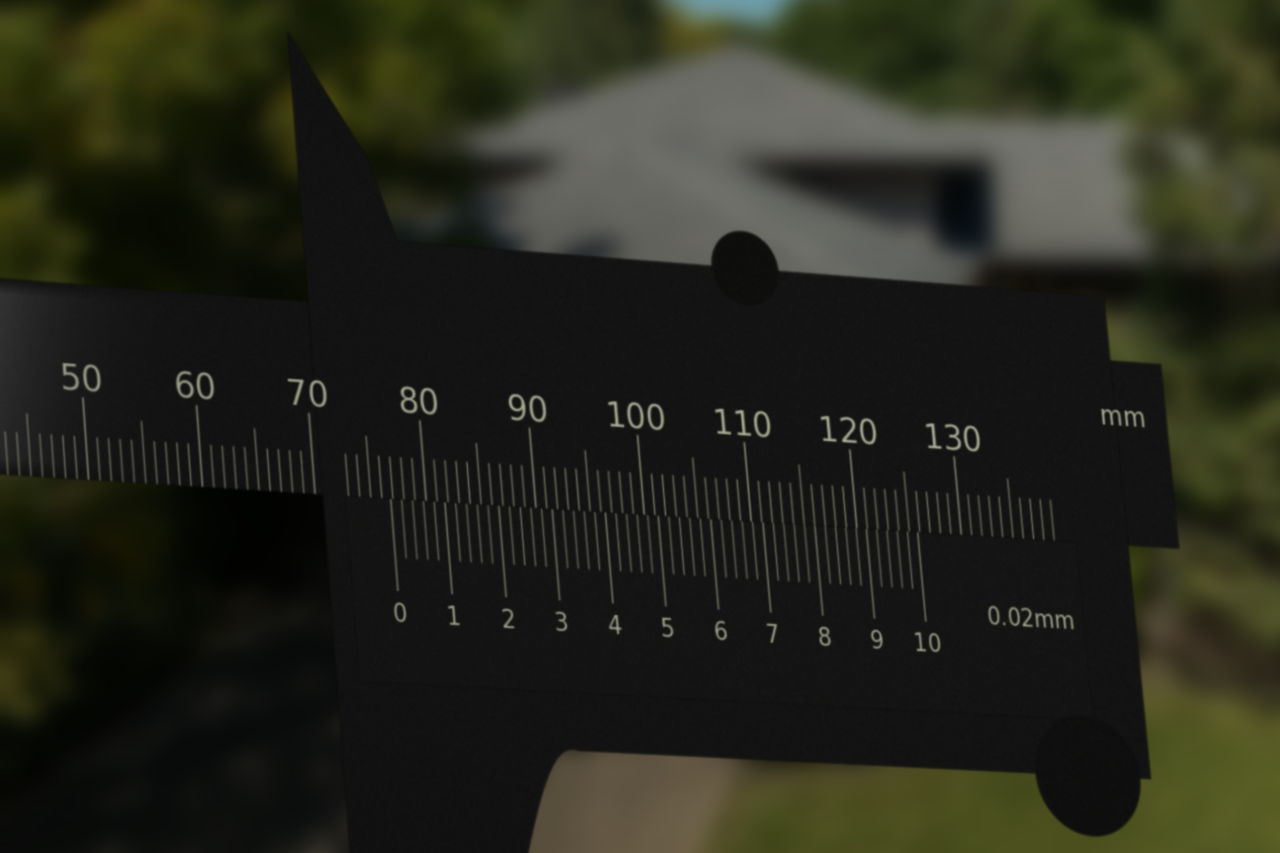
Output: 76.8
